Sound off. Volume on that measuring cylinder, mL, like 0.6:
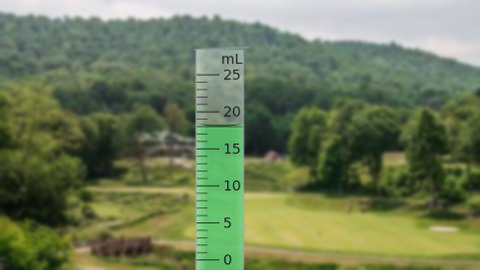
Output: 18
